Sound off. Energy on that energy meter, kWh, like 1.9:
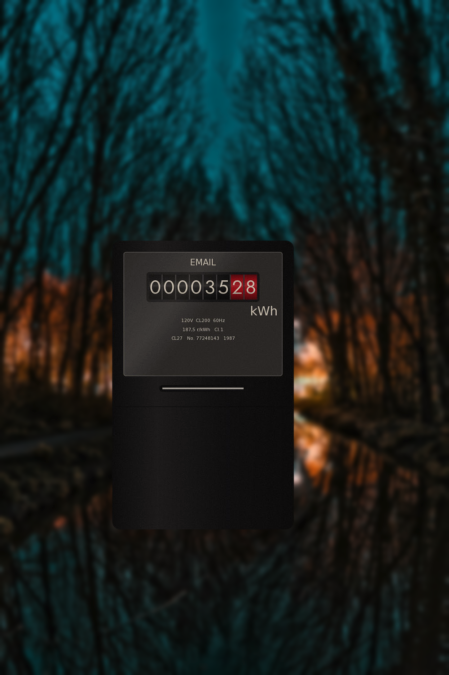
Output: 35.28
